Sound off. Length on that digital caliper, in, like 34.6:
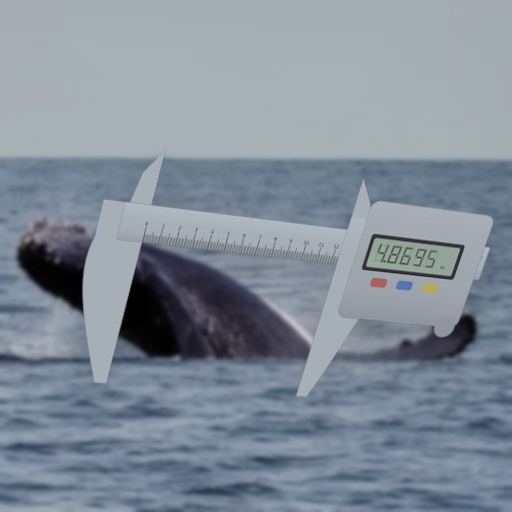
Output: 4.8695
